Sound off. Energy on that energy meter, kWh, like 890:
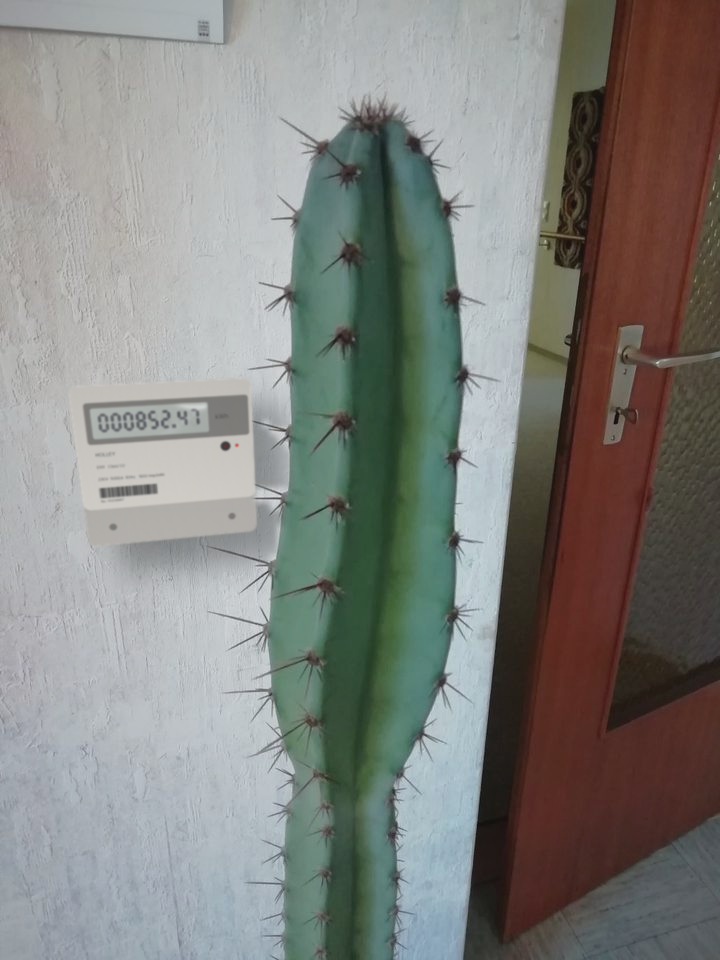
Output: 852.47
